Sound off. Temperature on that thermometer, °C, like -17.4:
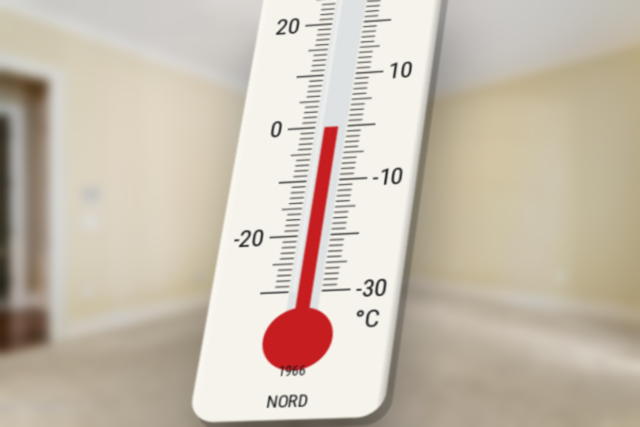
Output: 0
